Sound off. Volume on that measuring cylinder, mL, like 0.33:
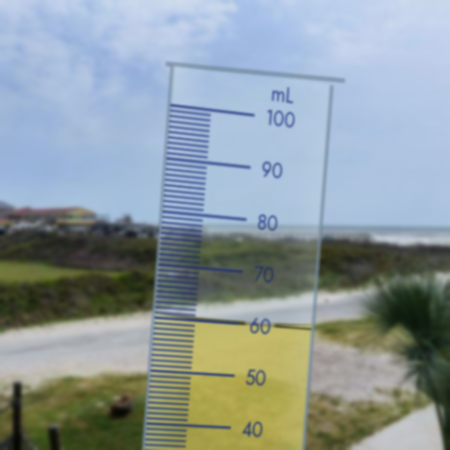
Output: 60
